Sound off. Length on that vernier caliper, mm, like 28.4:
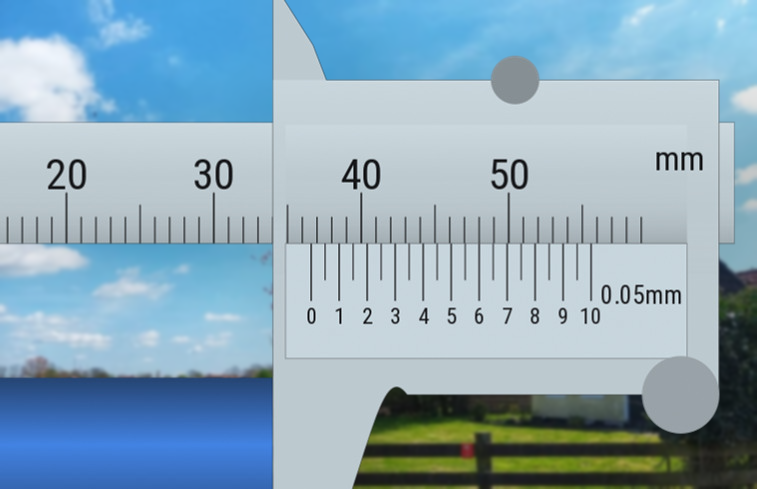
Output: 36.6
